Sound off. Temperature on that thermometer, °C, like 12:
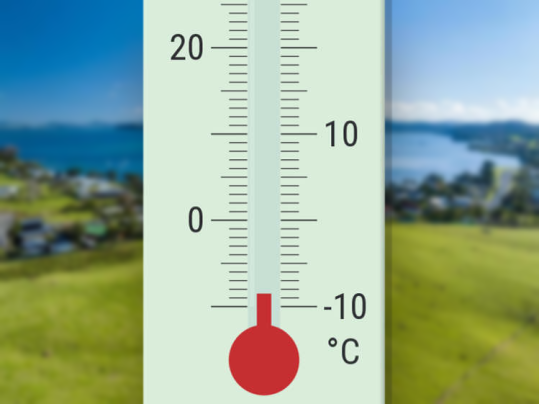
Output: -8.5
